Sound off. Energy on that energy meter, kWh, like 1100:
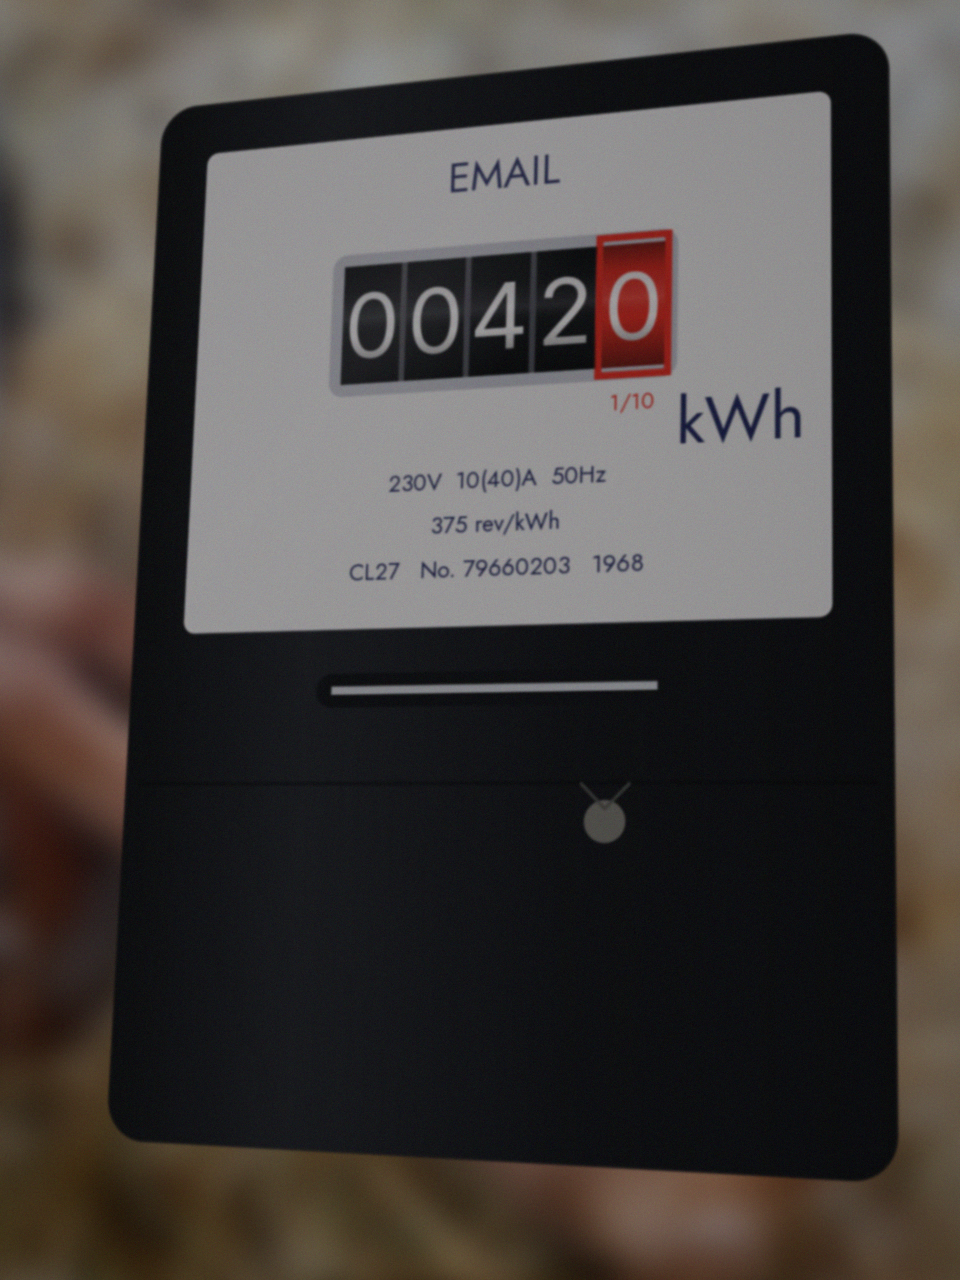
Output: 42.0
